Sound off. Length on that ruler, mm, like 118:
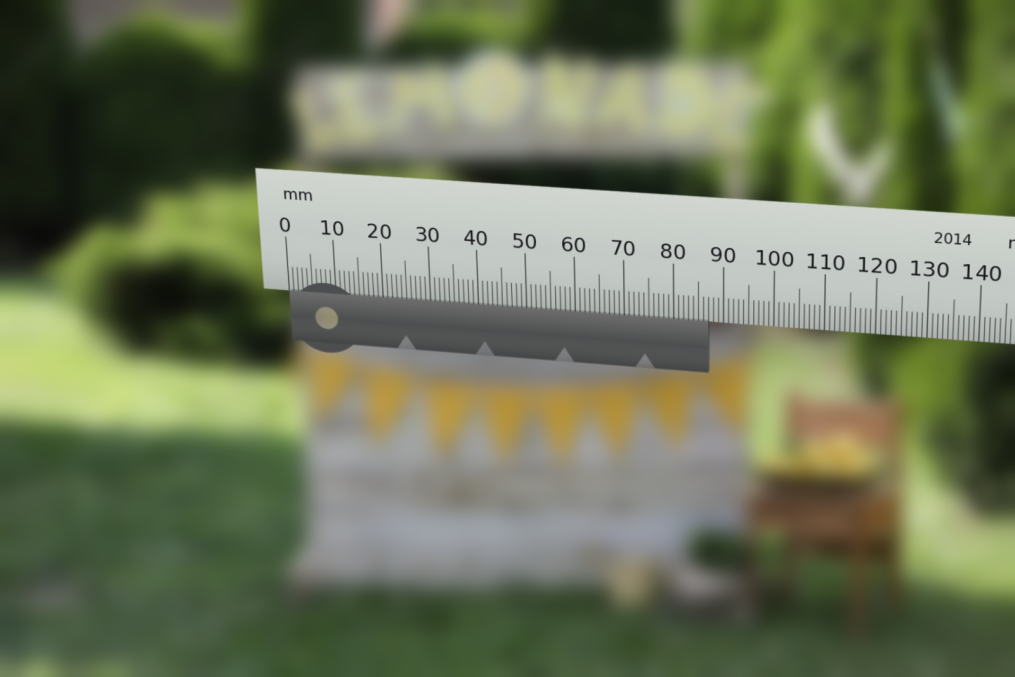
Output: 87
